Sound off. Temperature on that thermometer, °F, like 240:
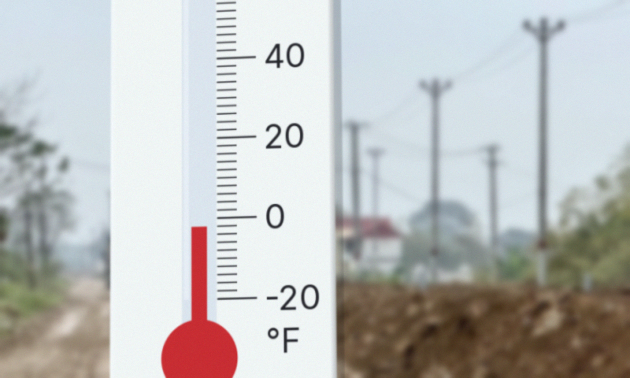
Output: -2
